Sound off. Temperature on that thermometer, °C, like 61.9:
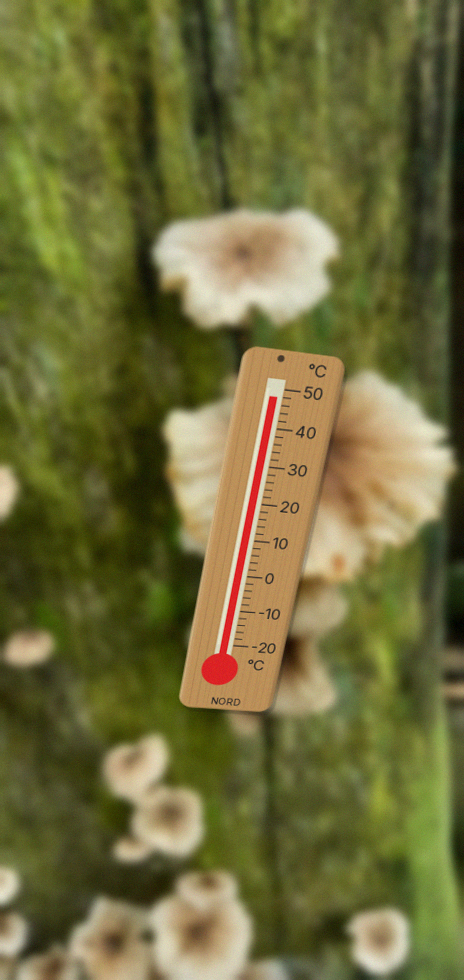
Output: 48
